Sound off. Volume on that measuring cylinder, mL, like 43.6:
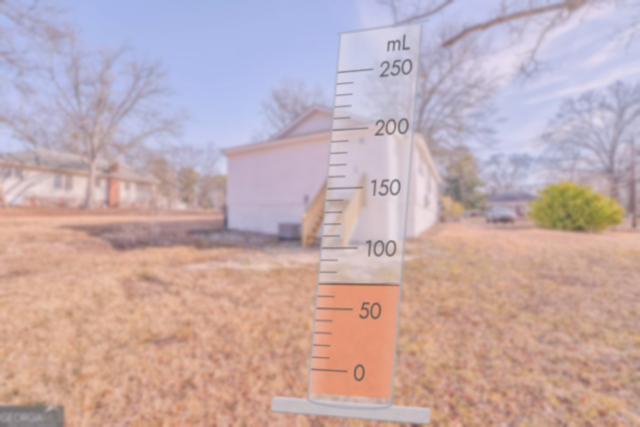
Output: 70
